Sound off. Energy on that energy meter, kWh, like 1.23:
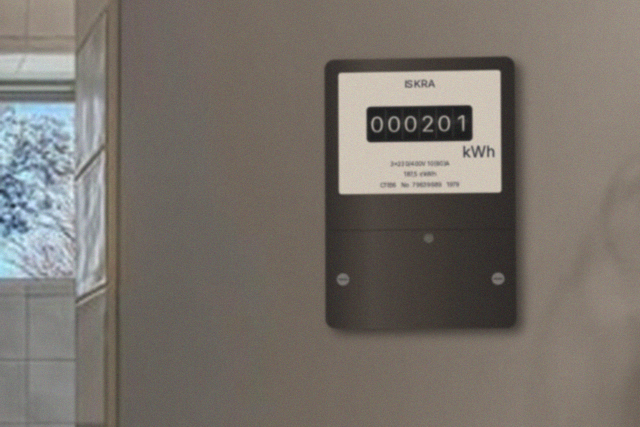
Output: 201
